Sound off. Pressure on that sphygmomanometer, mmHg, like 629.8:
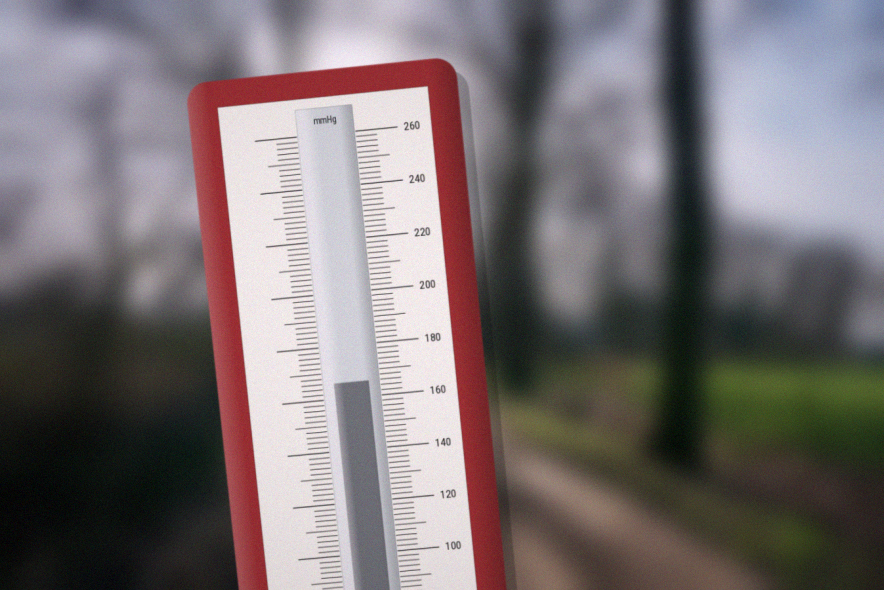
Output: 166
